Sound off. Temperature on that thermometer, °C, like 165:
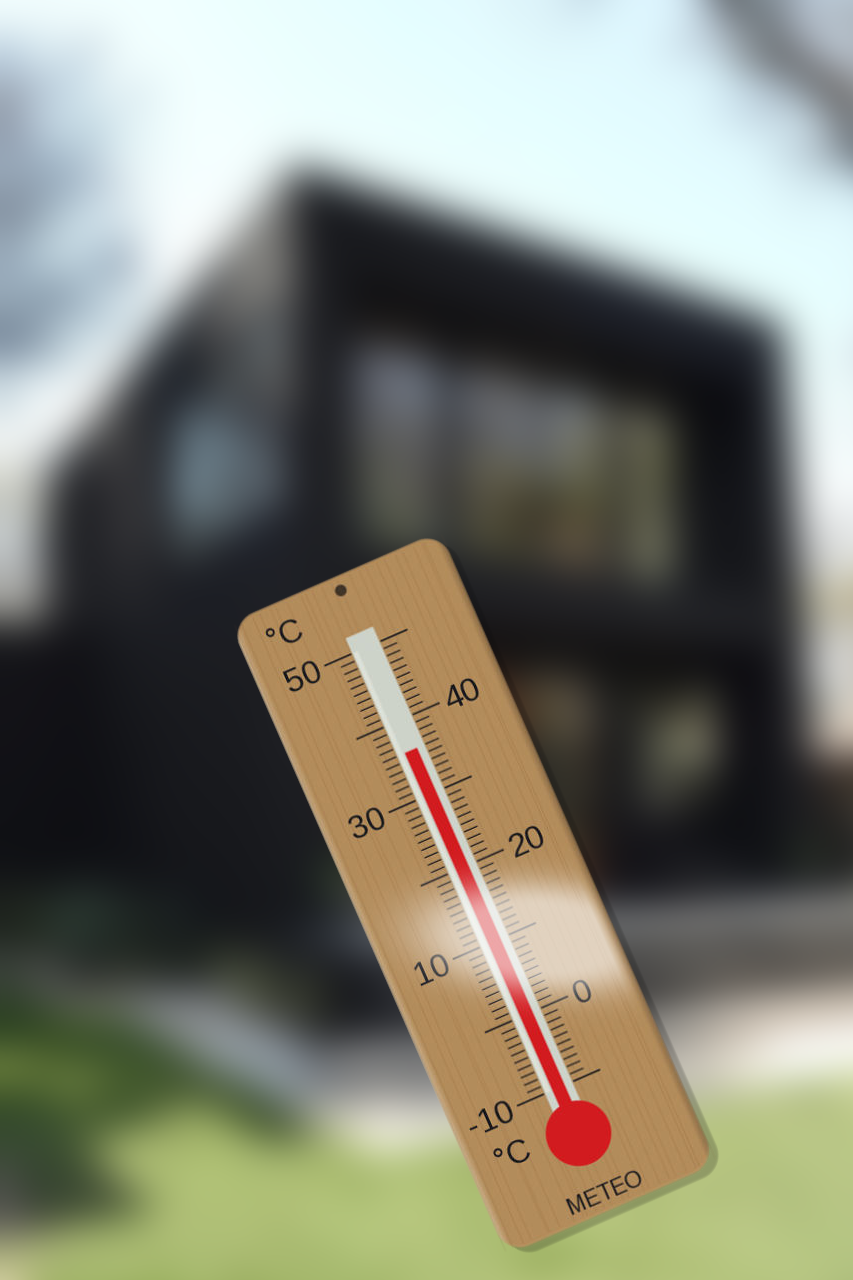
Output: 36
